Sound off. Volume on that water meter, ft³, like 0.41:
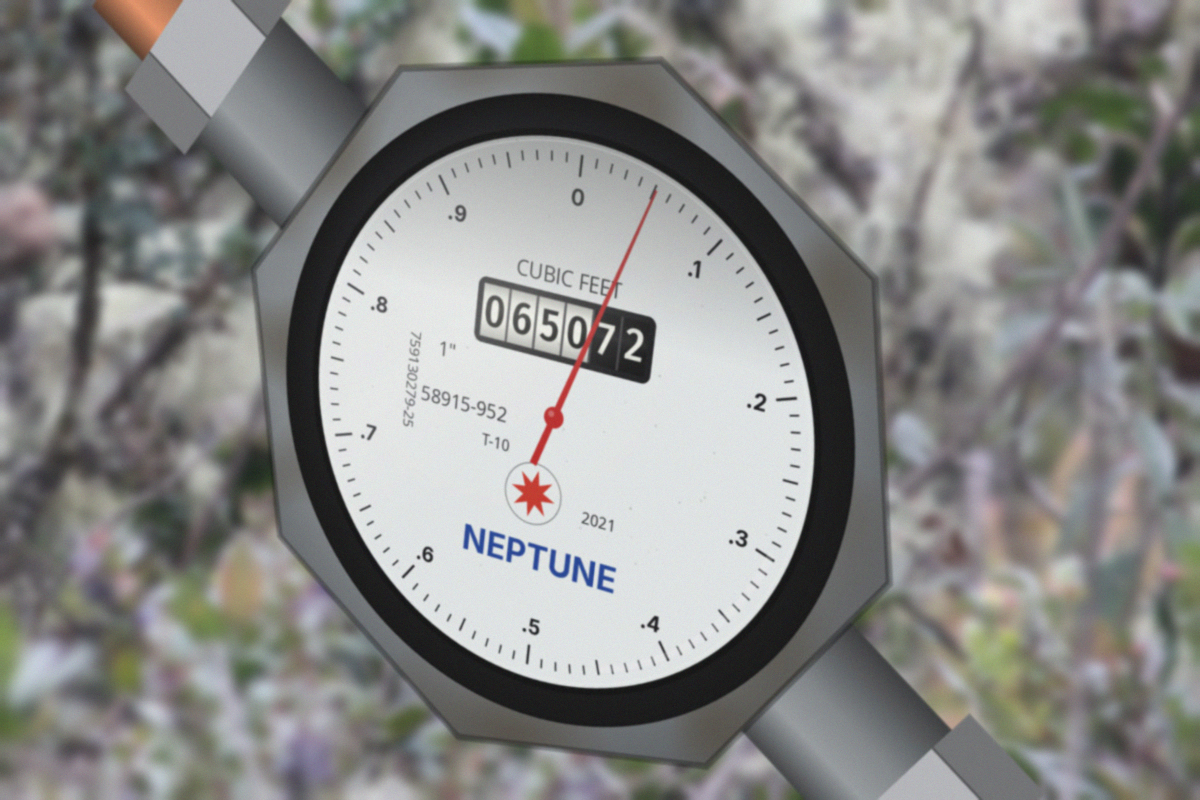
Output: 65072.05
